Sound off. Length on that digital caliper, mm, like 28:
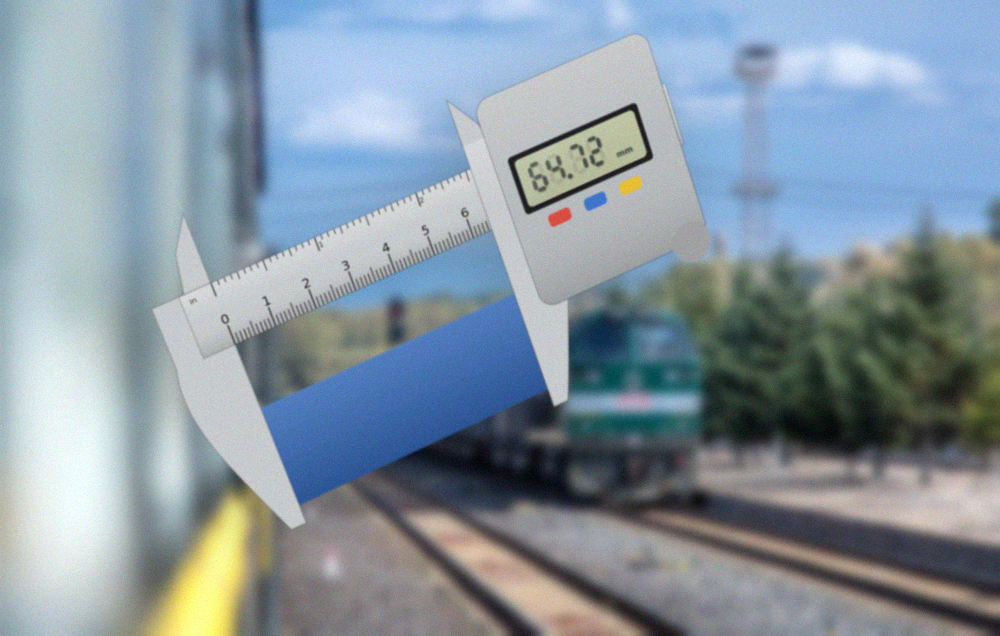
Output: 64.72
